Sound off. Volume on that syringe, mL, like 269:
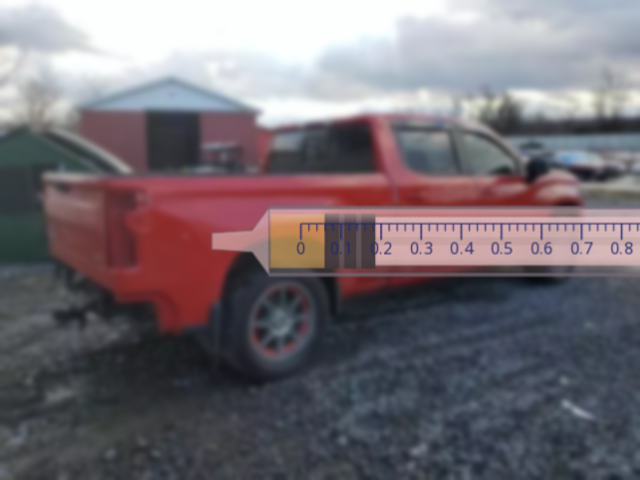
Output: 0.06
